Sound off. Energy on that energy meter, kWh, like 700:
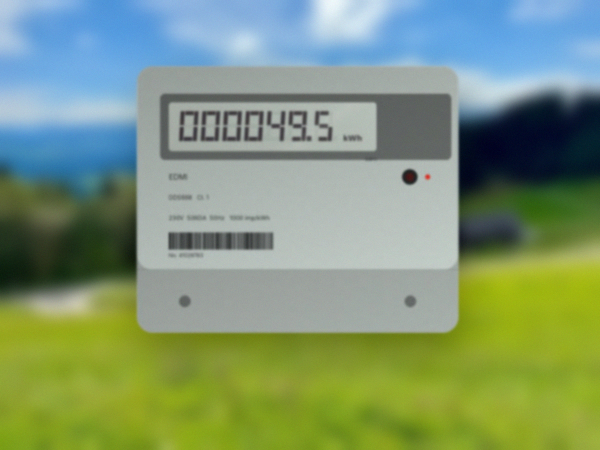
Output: 49.5
